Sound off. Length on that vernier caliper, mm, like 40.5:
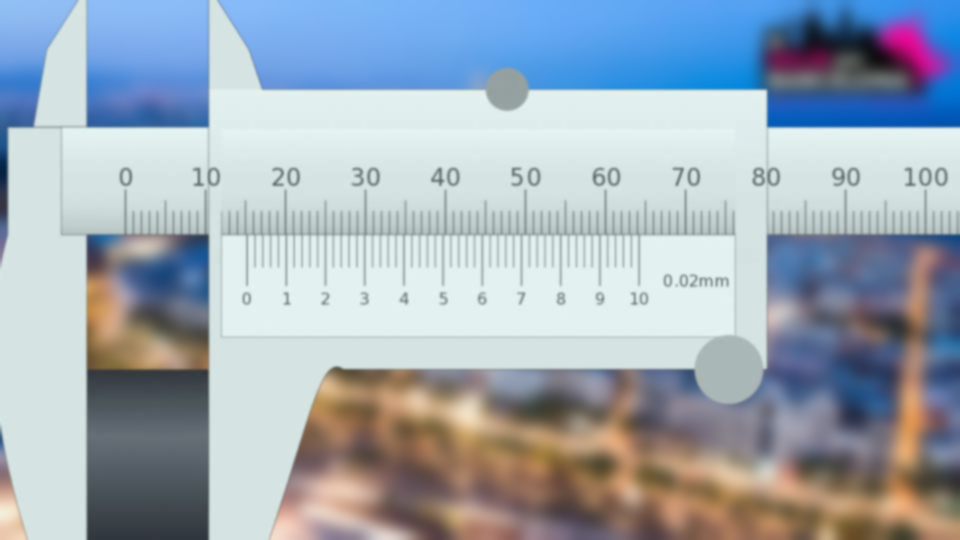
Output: 15.2
